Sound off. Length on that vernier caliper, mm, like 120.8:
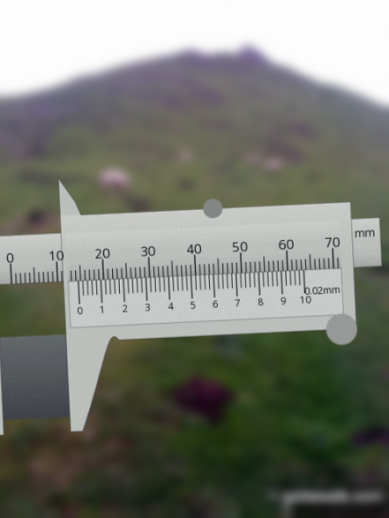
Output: 14.5
